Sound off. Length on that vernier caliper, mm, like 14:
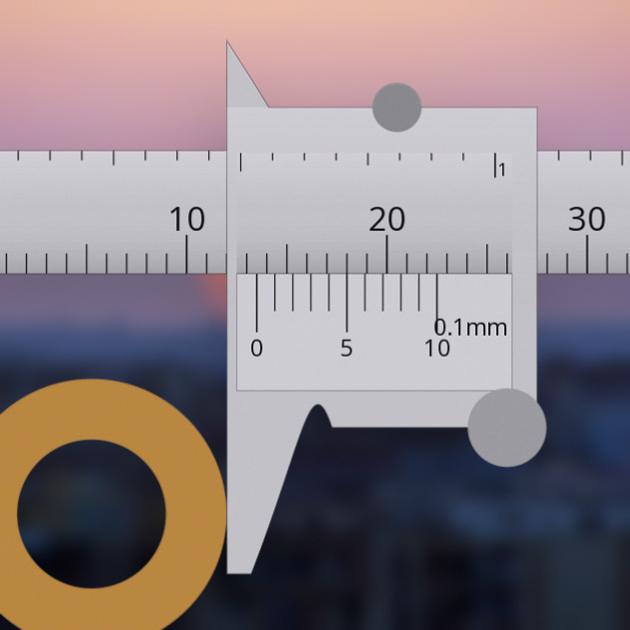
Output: 13.5
